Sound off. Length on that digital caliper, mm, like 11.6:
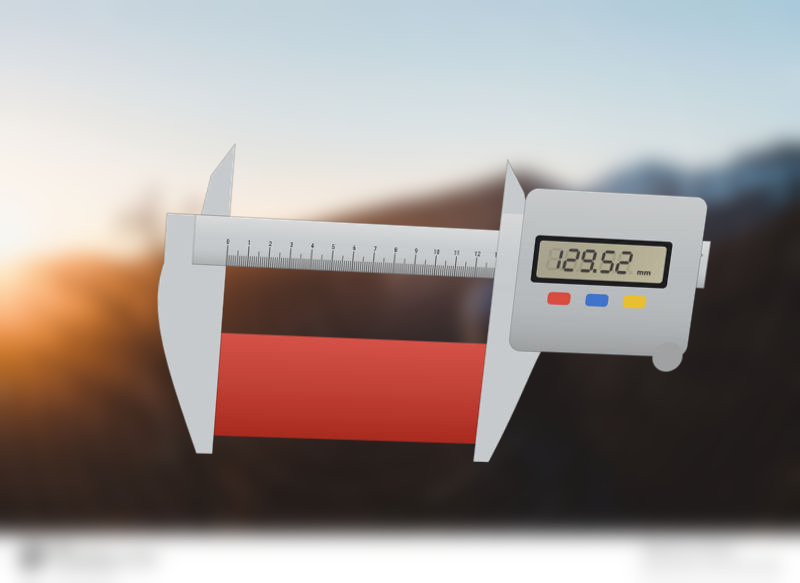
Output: 129.52
